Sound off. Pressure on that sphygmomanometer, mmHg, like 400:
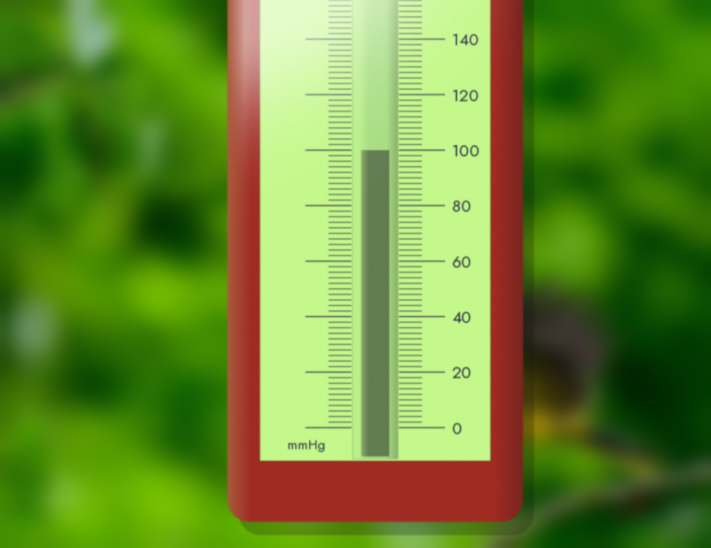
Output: 100
